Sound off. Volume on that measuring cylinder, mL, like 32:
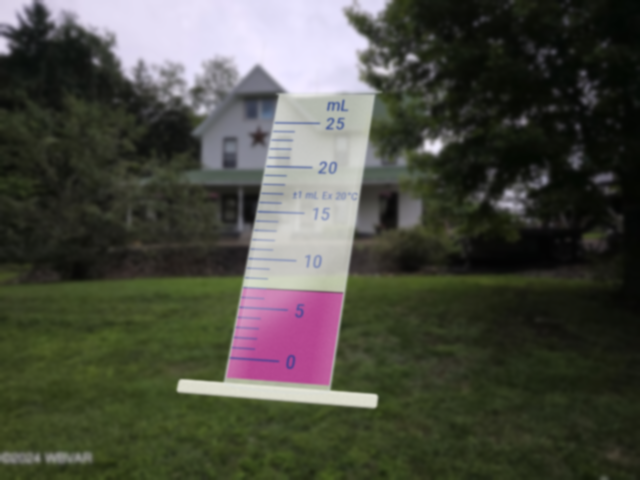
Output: 7
